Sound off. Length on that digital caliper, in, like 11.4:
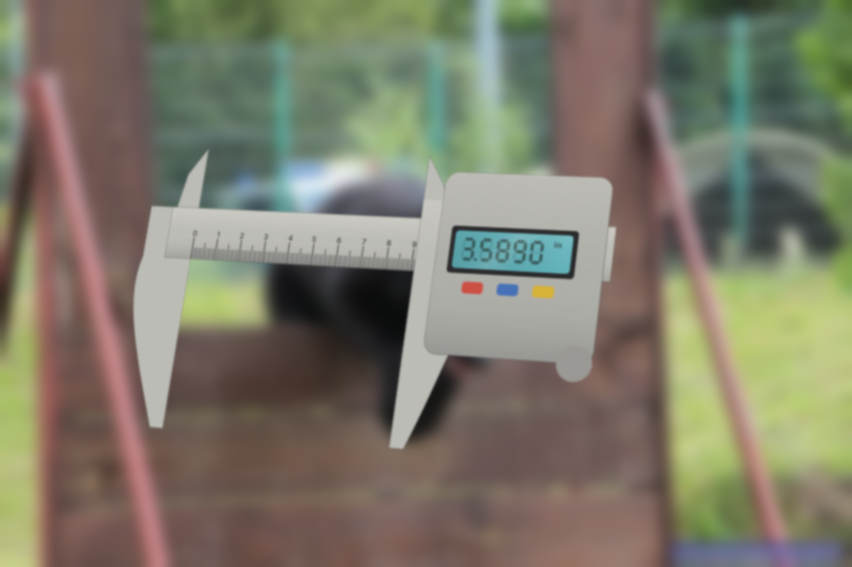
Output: 3.5890
